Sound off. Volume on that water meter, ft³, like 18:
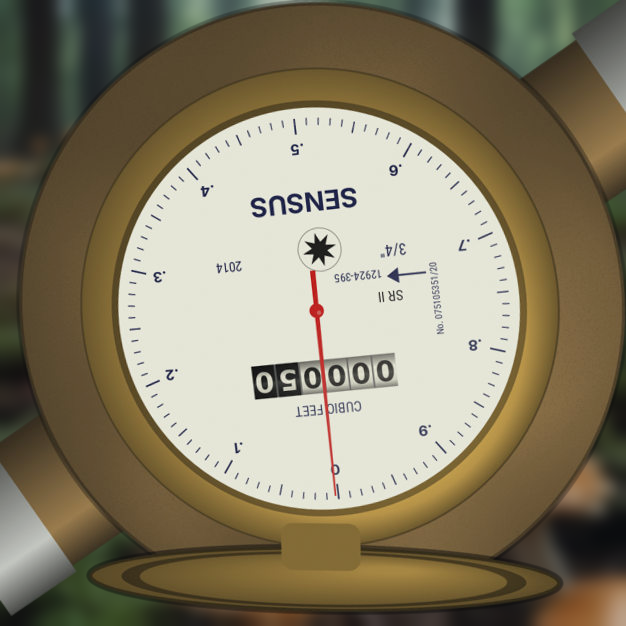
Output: 50.00
